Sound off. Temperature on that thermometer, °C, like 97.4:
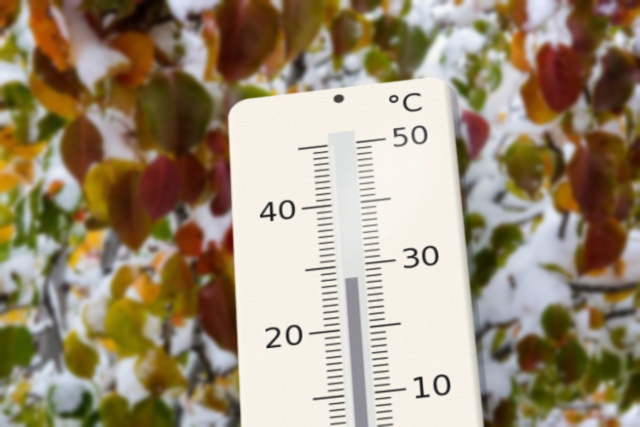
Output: 28
